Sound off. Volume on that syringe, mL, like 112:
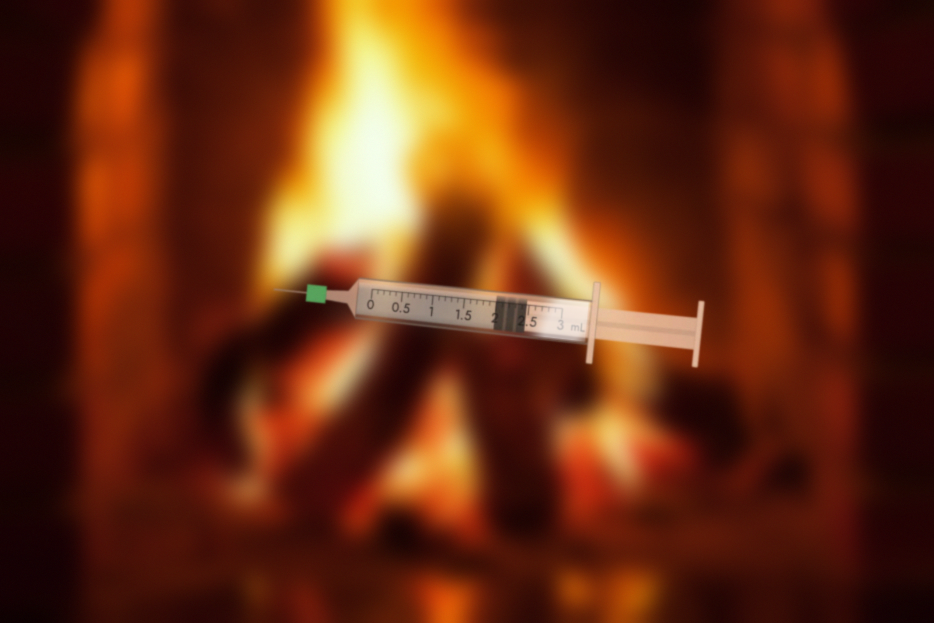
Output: 2
